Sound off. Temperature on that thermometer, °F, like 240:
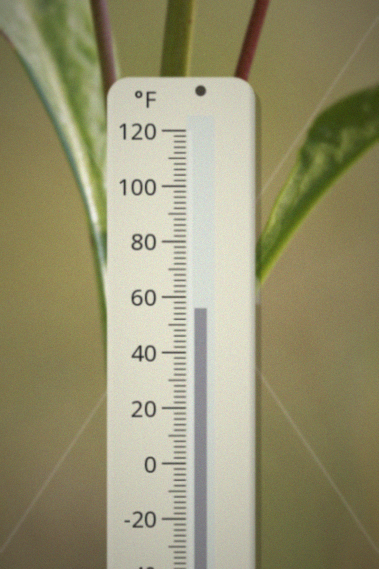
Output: 56
